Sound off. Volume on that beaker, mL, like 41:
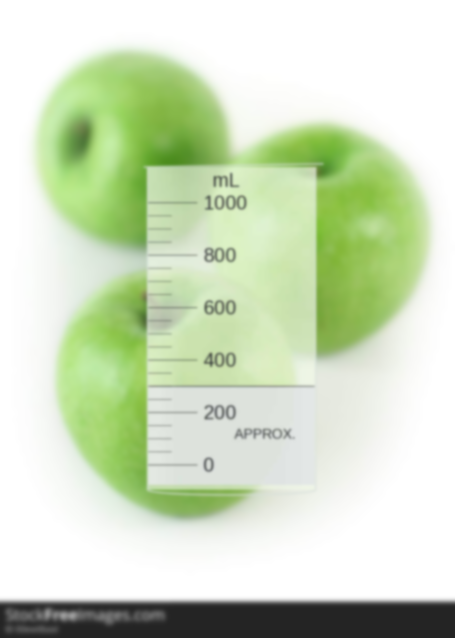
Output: 300
